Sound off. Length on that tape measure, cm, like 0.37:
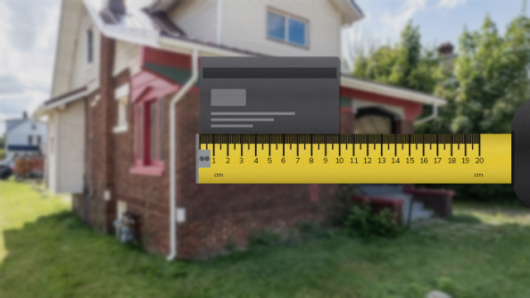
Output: 10
